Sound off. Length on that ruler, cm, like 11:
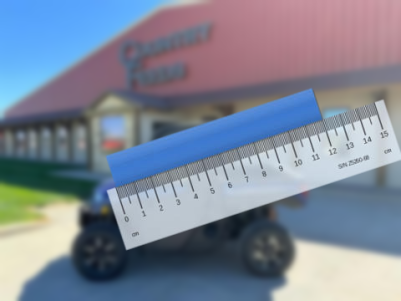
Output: 12
